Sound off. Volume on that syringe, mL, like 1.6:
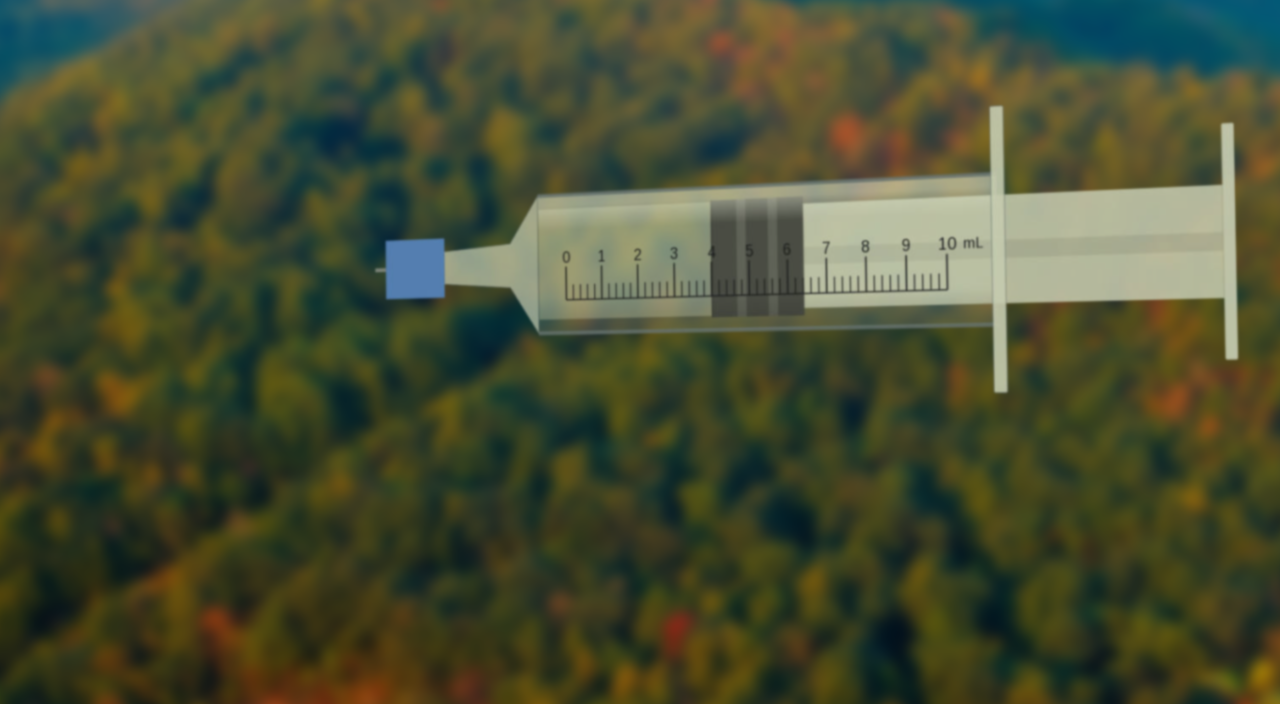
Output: 4
